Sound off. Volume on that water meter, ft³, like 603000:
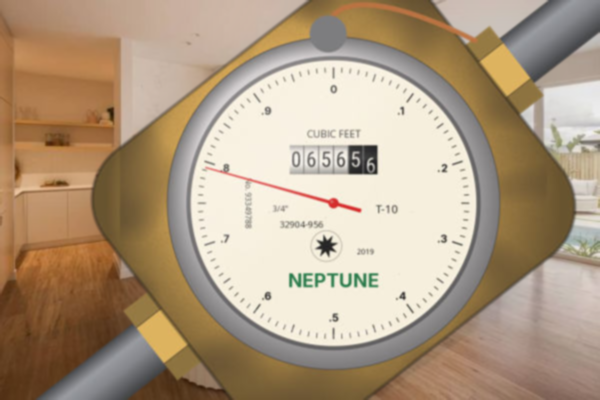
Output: 65655.79
